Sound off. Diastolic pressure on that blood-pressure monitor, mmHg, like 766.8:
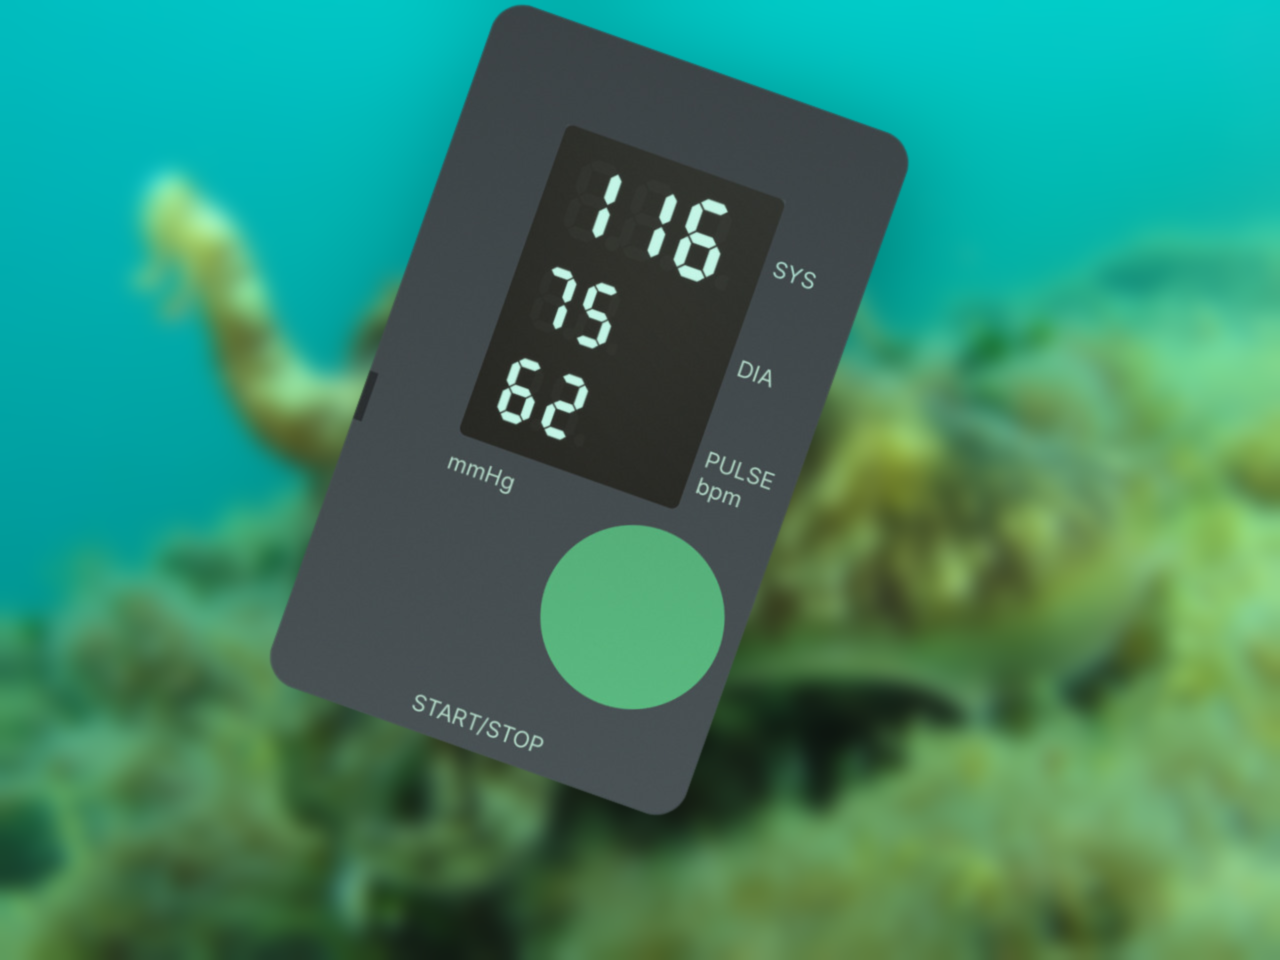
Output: 75
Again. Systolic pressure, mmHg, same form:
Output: 116
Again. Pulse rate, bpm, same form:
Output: 62
